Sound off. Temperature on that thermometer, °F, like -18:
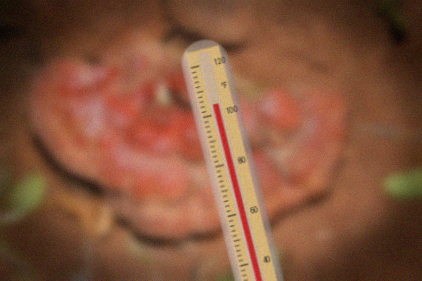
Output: 104
